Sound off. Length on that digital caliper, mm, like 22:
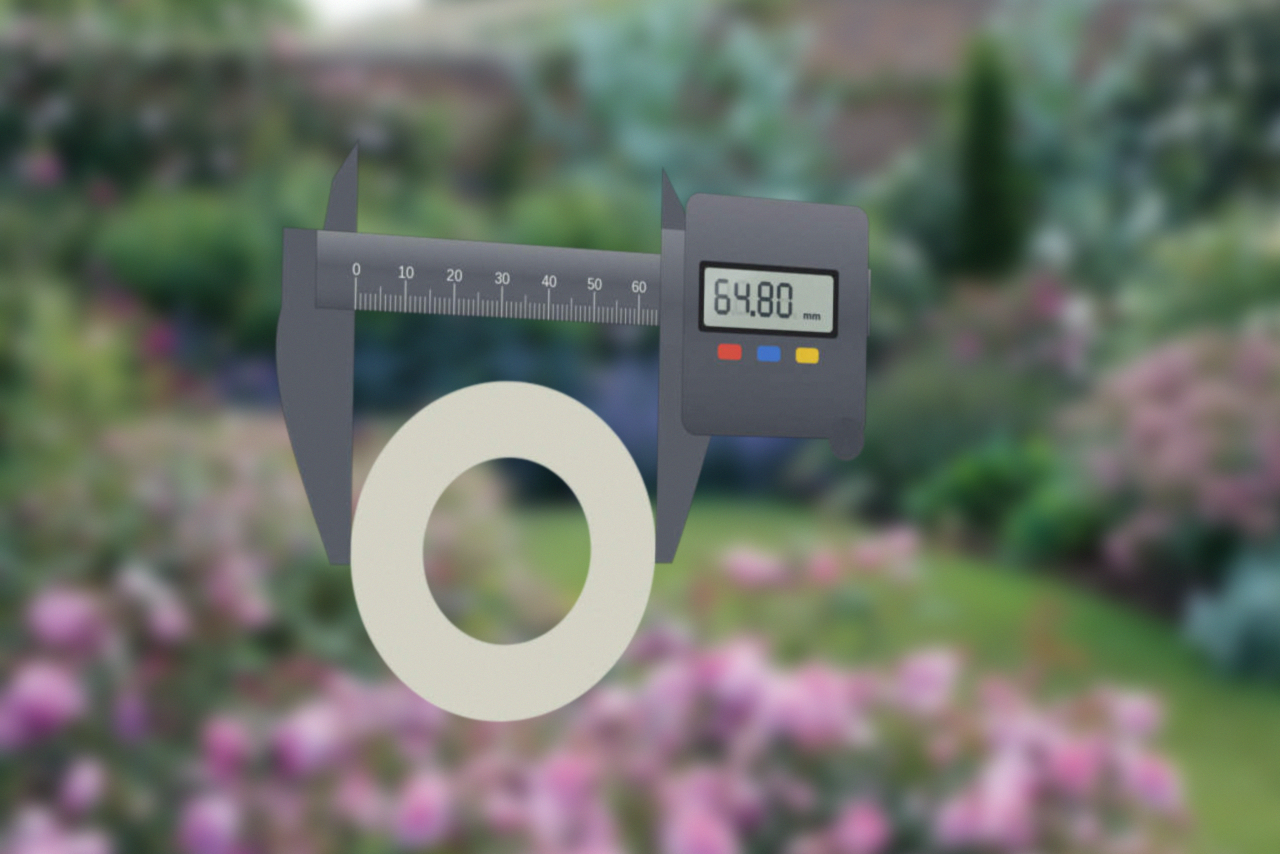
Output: 64.80
